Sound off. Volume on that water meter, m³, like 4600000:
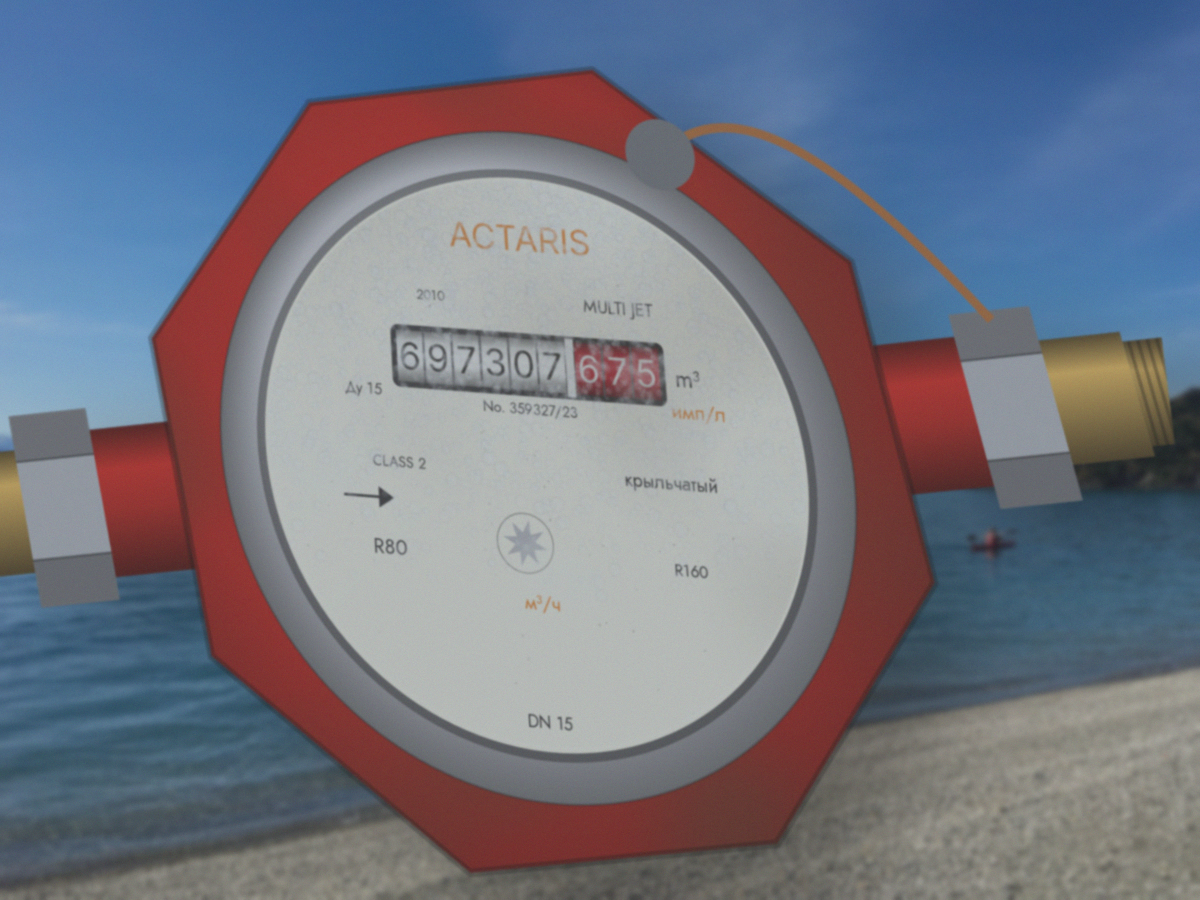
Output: 697307.675
